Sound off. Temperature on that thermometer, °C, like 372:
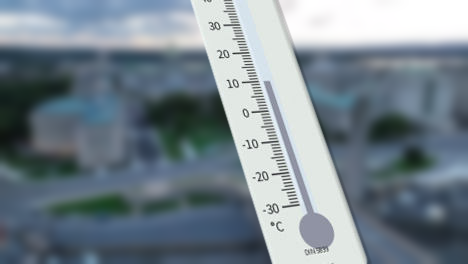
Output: 10
